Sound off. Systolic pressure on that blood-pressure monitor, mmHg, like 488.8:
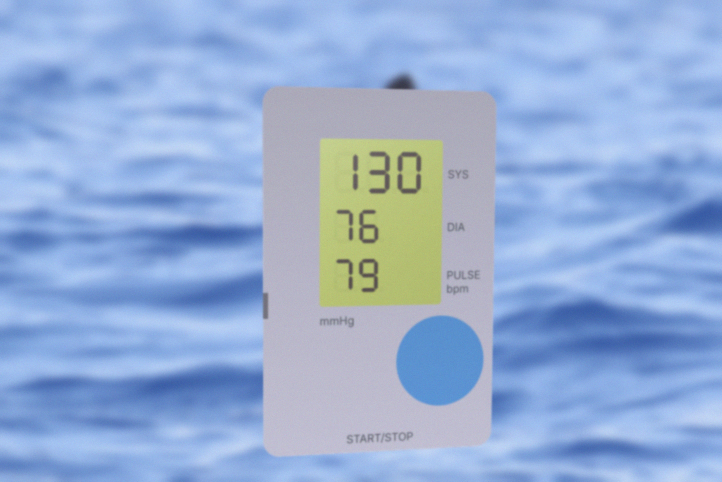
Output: 130
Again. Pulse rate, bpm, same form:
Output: 79
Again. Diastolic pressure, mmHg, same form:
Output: 76
